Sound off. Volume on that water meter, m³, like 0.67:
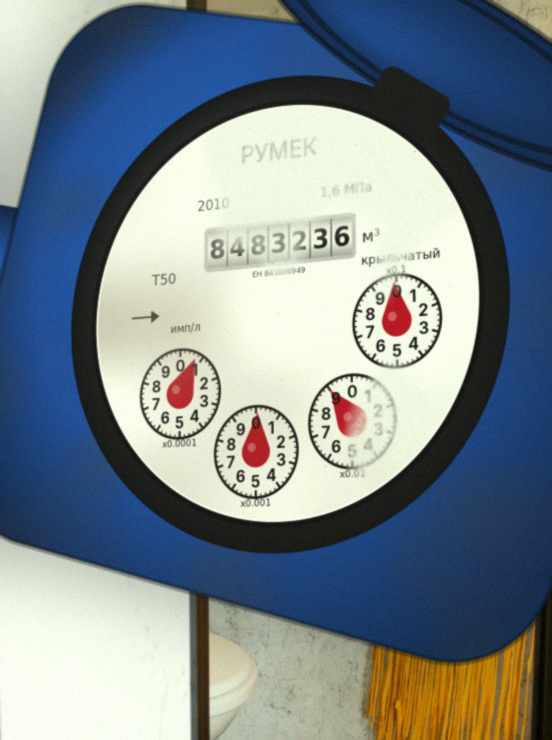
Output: 8483235.9900
